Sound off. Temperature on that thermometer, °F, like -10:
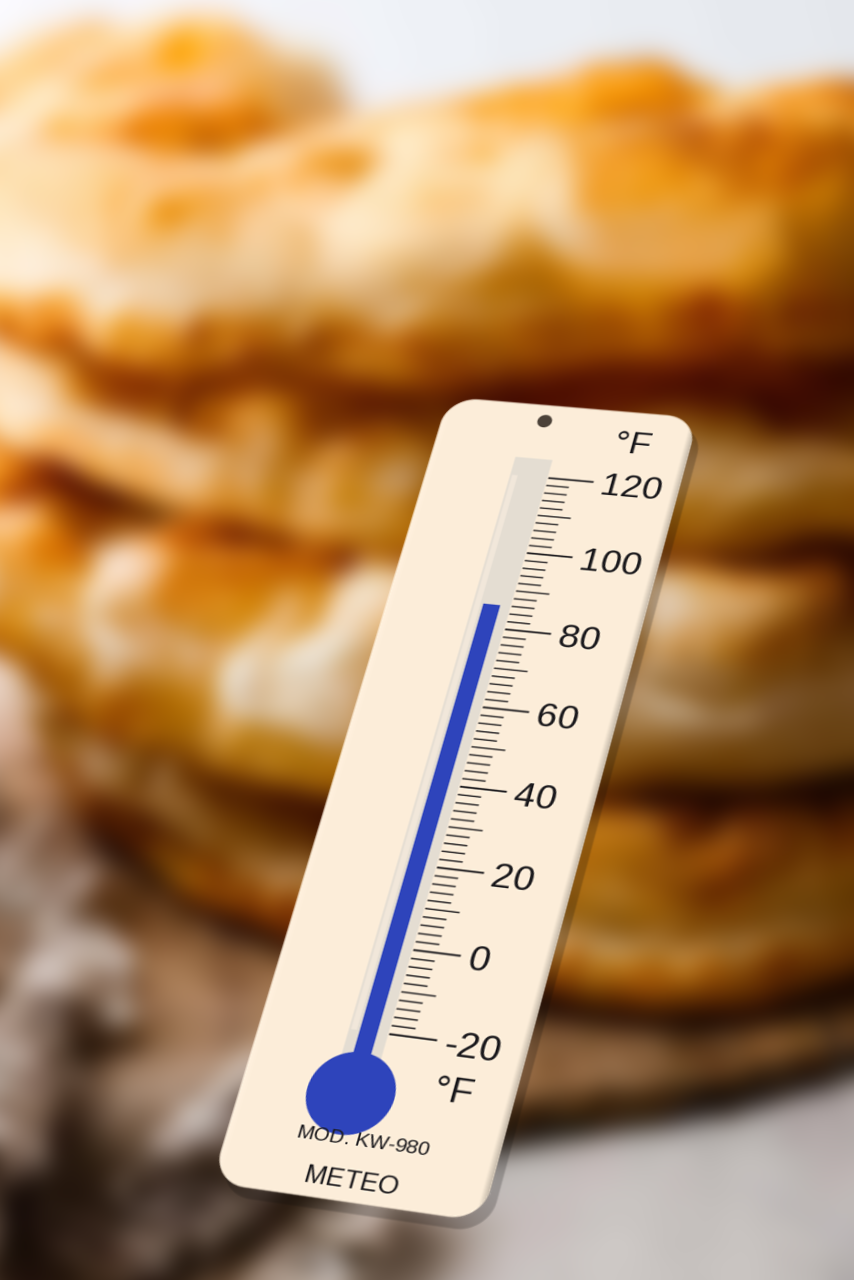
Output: 86
